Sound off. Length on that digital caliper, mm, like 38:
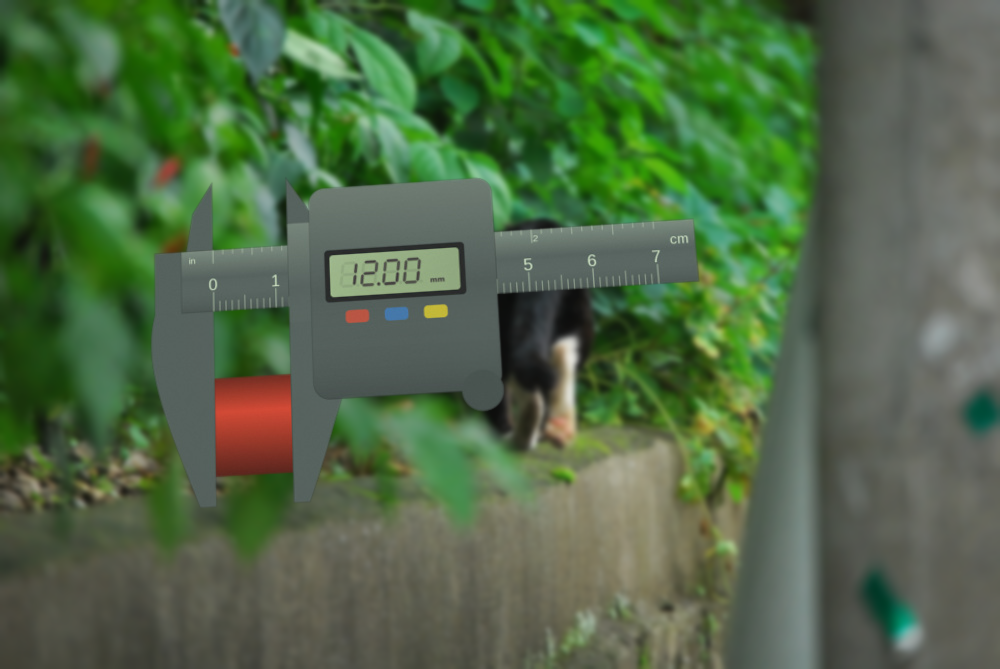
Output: 12.00
